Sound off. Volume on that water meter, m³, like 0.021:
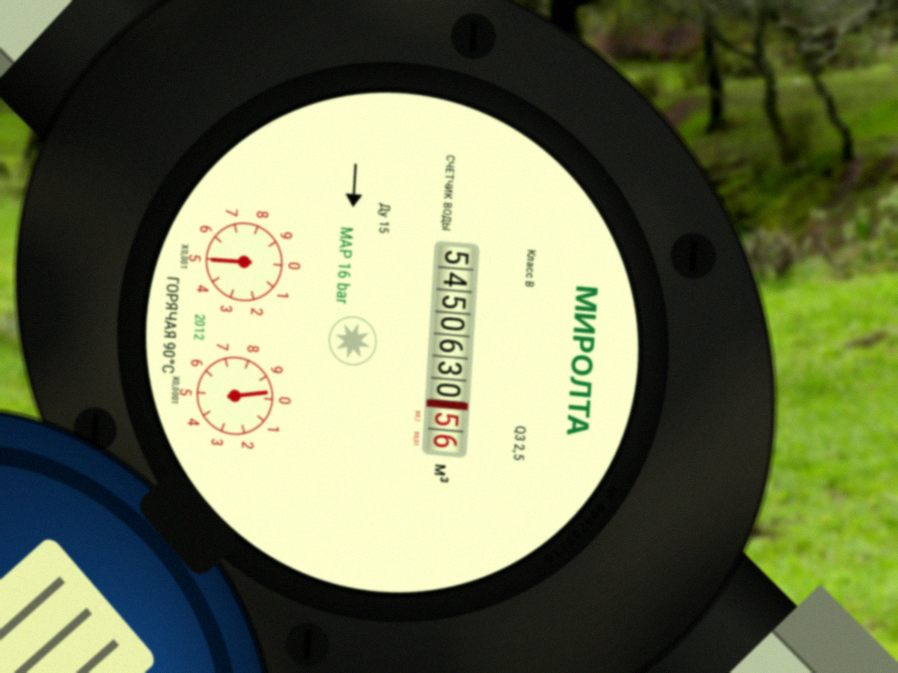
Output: 5450630.5649
